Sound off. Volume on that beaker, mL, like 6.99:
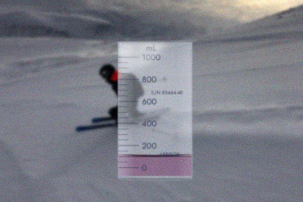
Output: 100
